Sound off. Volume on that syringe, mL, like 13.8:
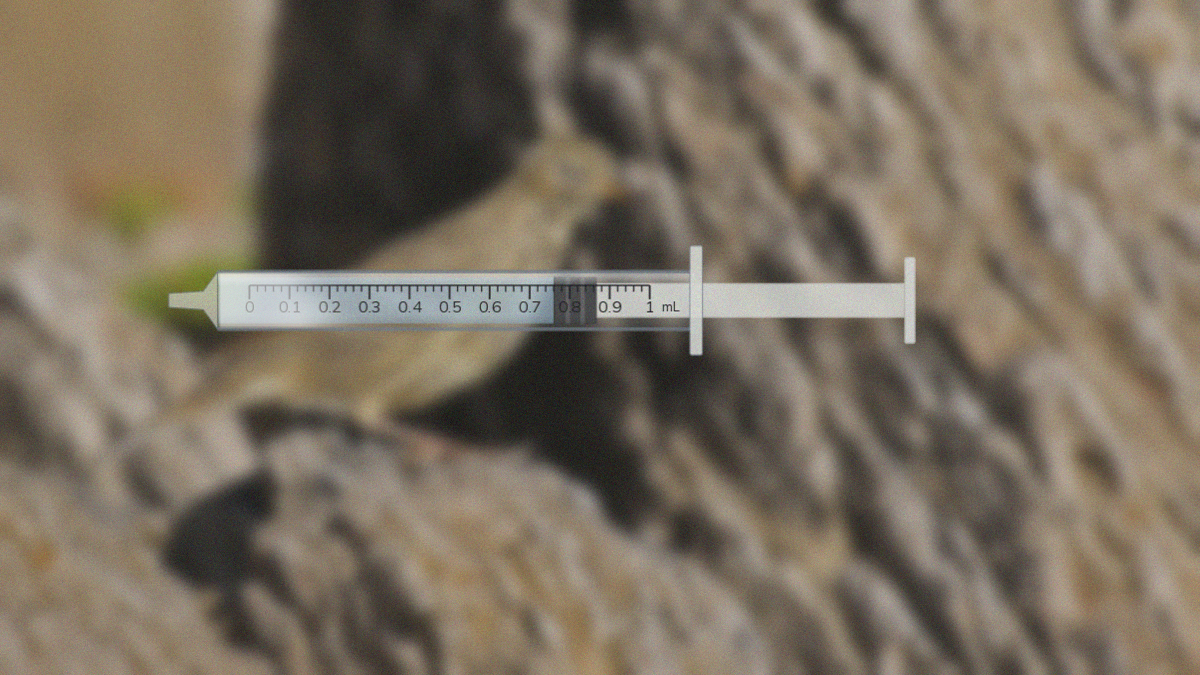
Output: 0.76
